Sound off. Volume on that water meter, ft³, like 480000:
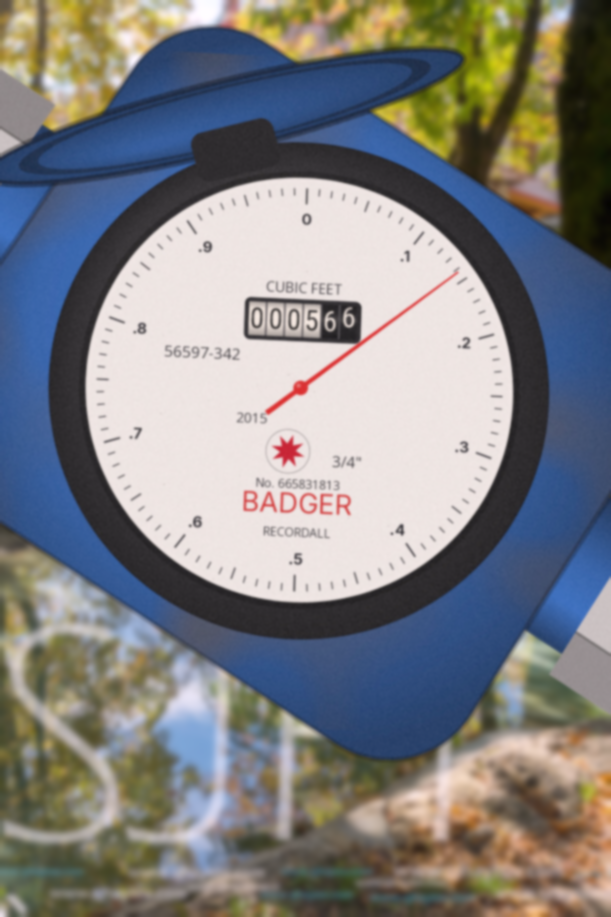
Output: 566.14
